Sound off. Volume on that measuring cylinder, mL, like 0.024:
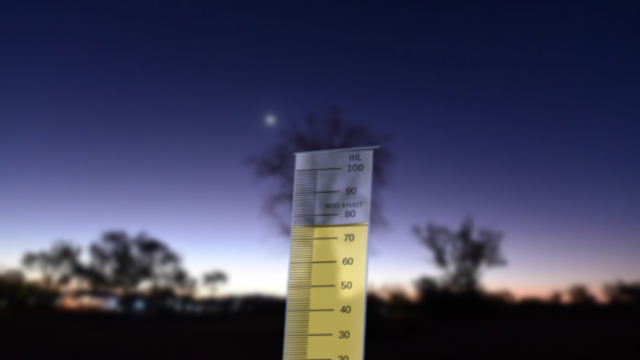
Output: 75
